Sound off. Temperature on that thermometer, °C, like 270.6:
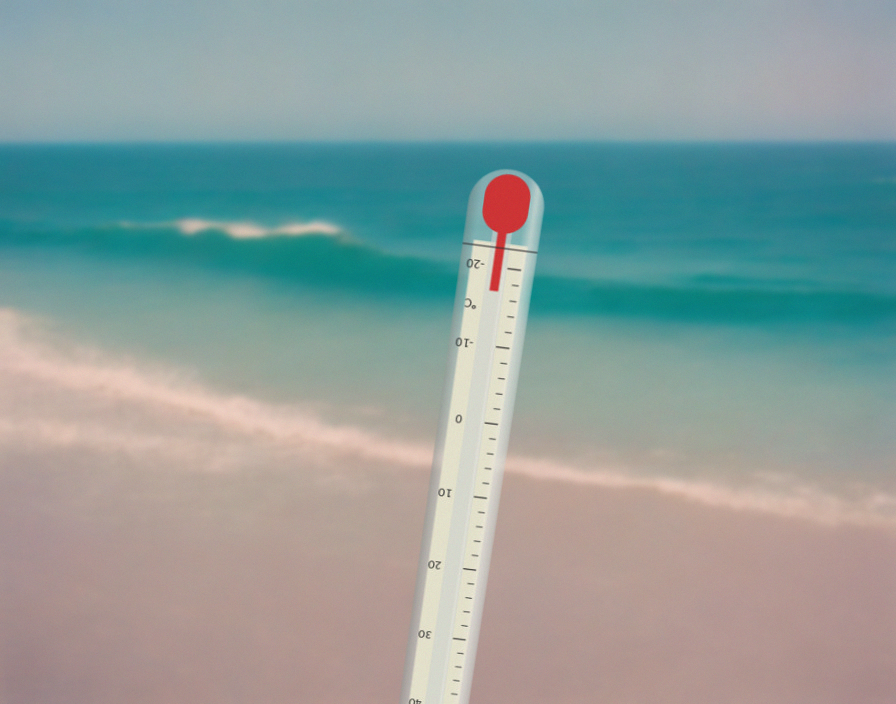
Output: -17
